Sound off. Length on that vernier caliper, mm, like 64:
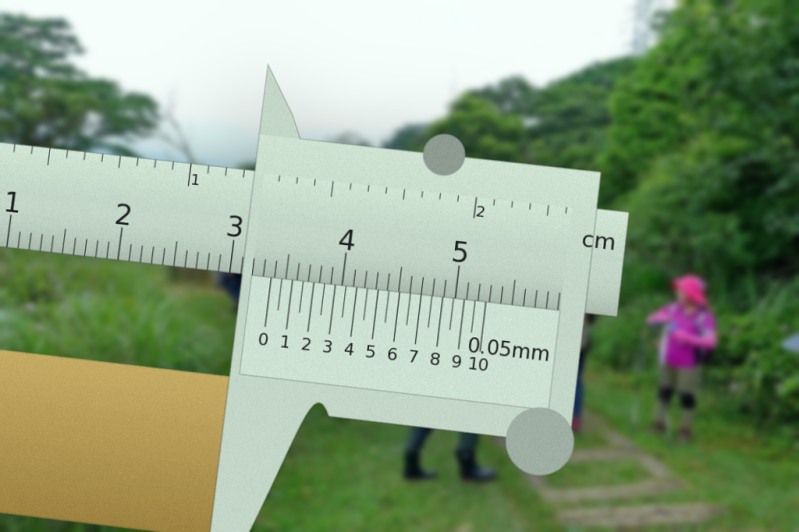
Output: 33.7
